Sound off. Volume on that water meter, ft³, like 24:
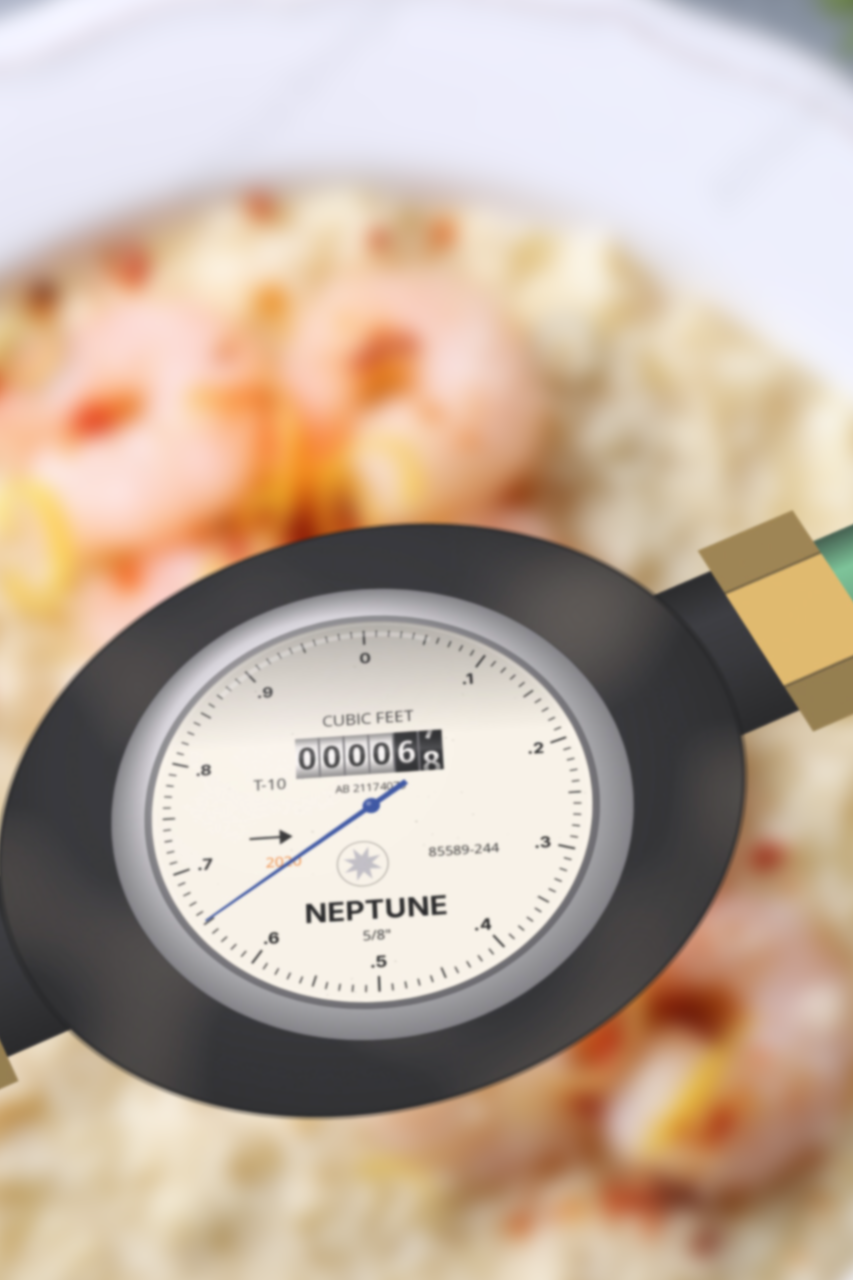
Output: 67.65
